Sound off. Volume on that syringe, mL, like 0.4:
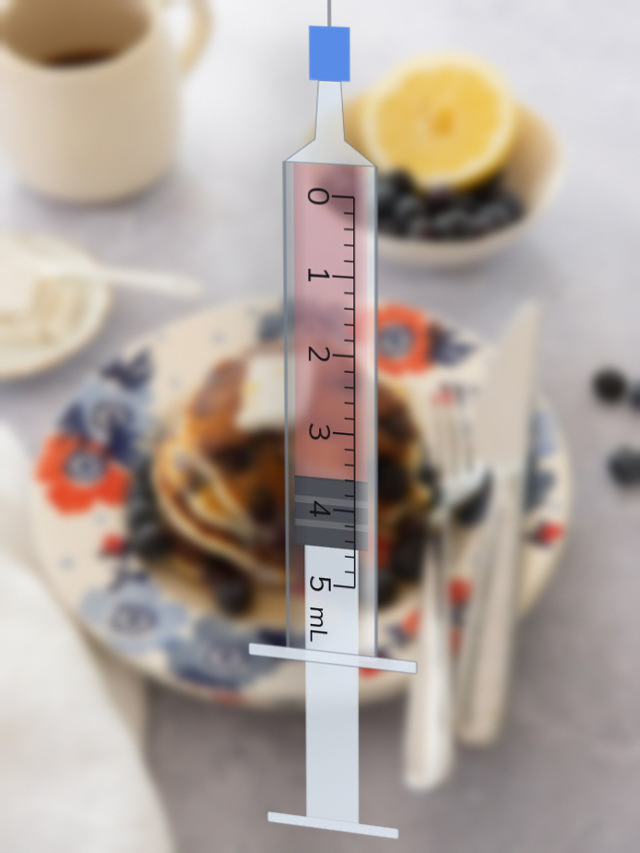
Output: 3.6
